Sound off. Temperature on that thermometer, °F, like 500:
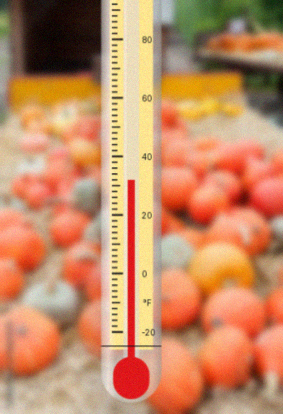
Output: 32
